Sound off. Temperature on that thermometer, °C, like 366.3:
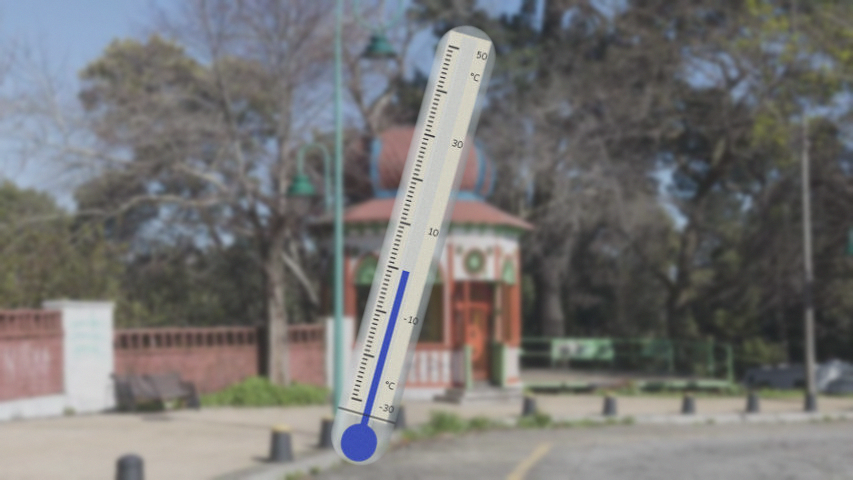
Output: 0
